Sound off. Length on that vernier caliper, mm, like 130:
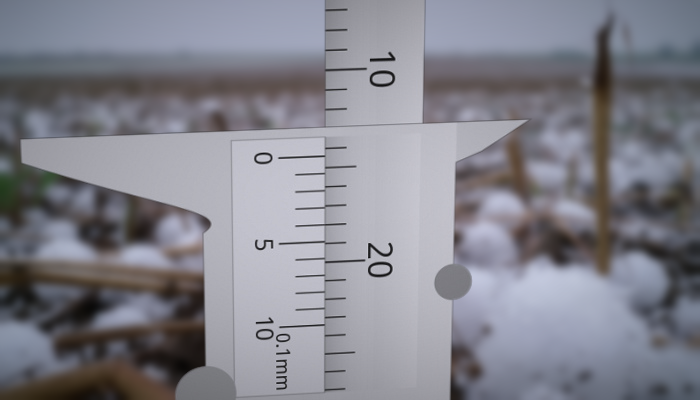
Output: 14.4
